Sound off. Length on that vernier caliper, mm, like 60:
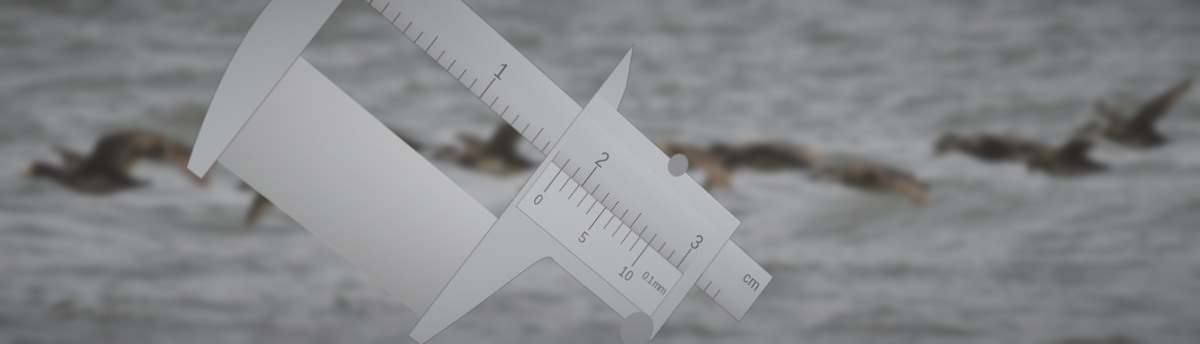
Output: 18.0
